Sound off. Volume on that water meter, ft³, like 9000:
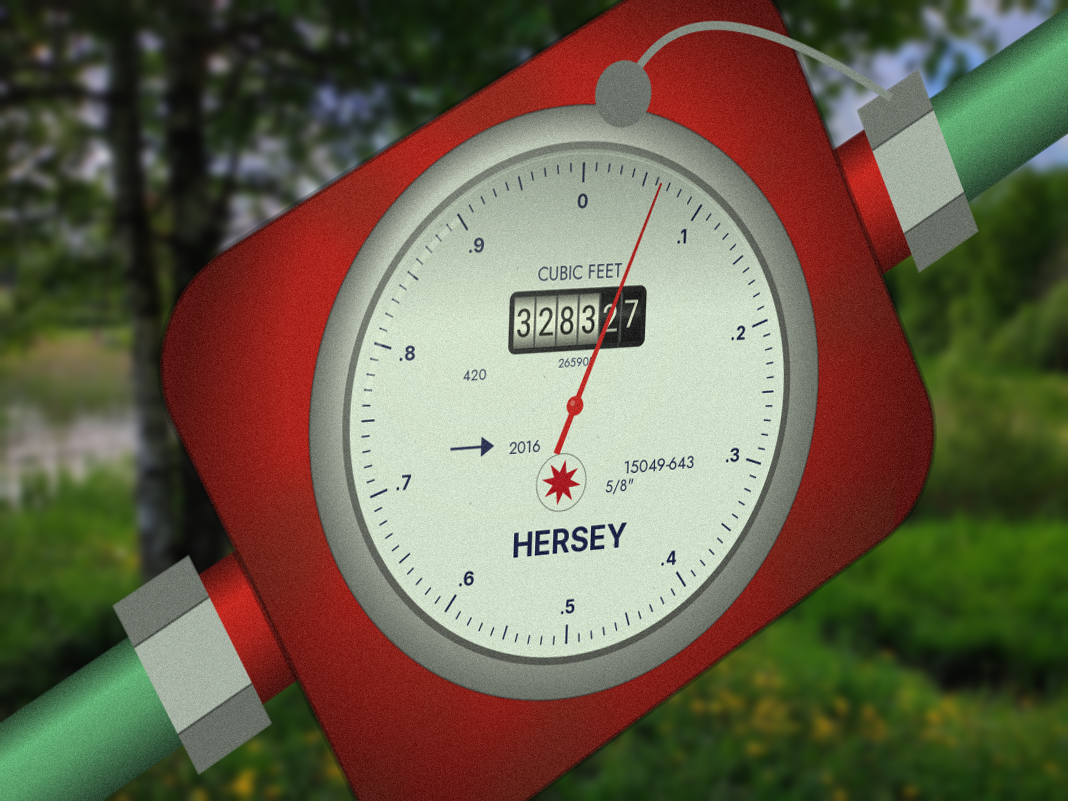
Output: 328327.06
